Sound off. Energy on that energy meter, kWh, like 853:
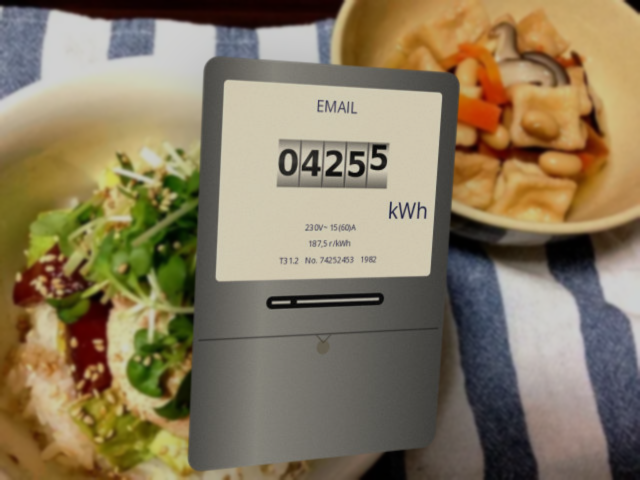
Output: 4255
